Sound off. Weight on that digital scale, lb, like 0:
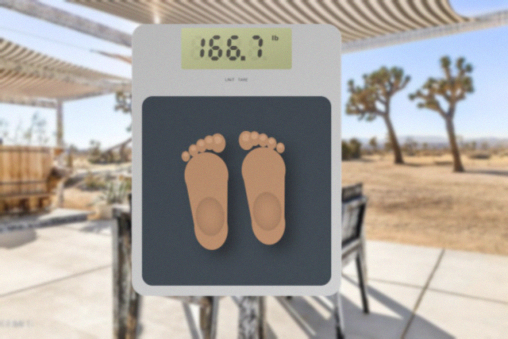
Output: 166.7
